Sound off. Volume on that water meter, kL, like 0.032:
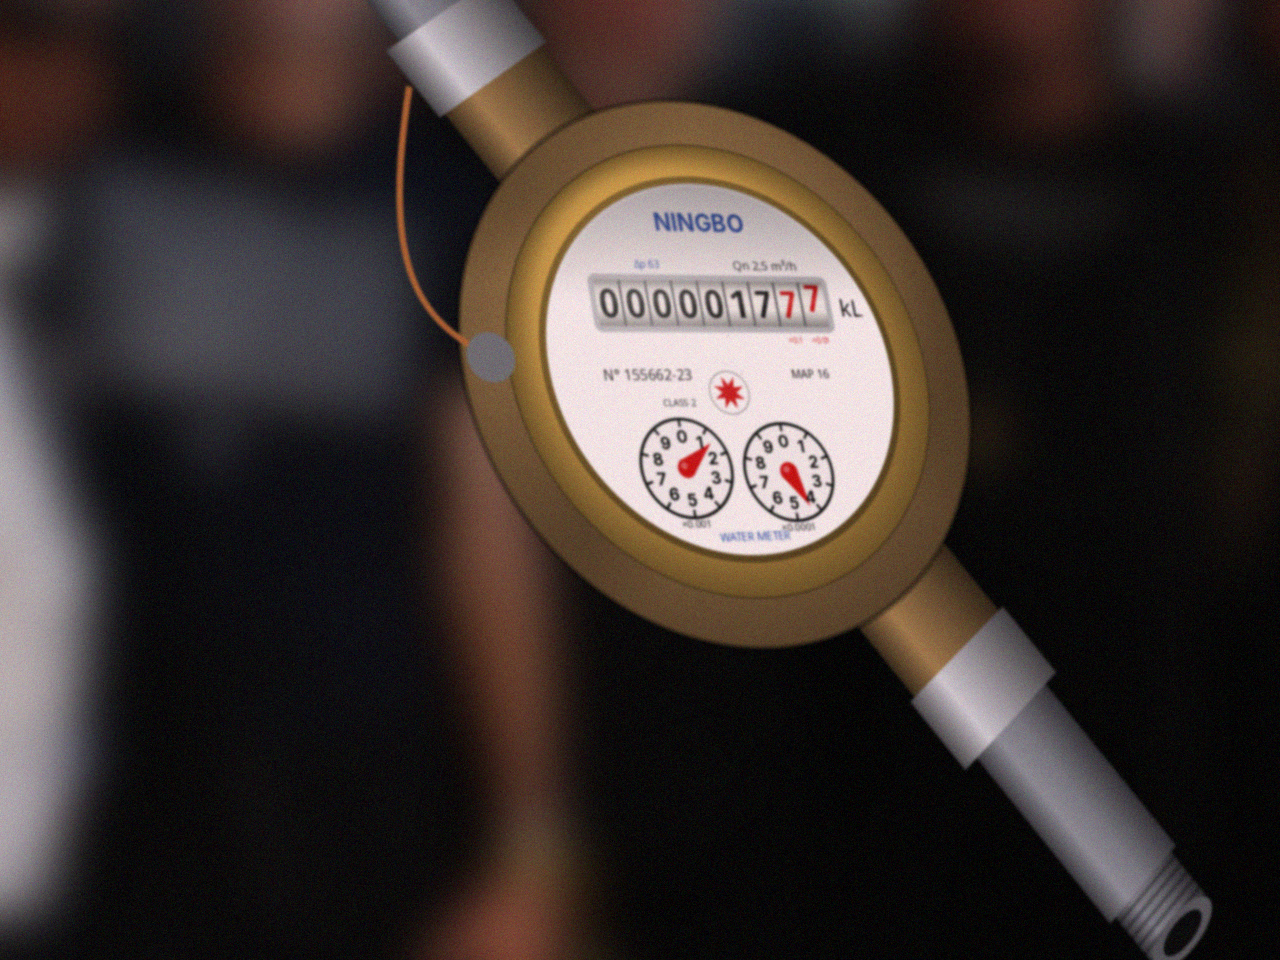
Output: 17.7714
